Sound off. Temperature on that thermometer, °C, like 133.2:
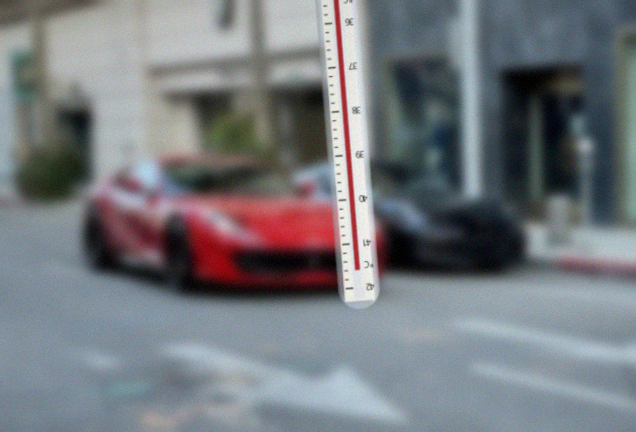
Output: 41.6
